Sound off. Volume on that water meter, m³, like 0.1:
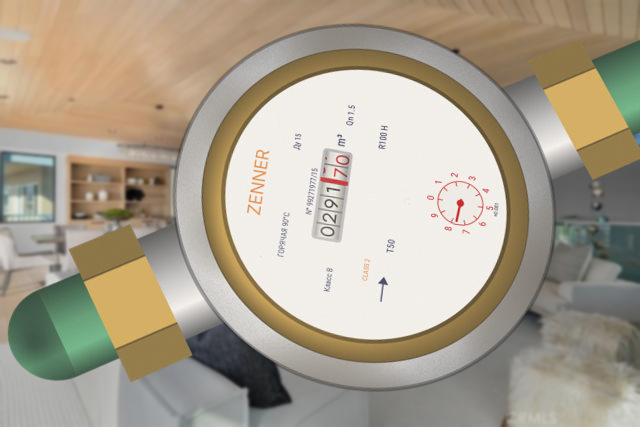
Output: 291.697
